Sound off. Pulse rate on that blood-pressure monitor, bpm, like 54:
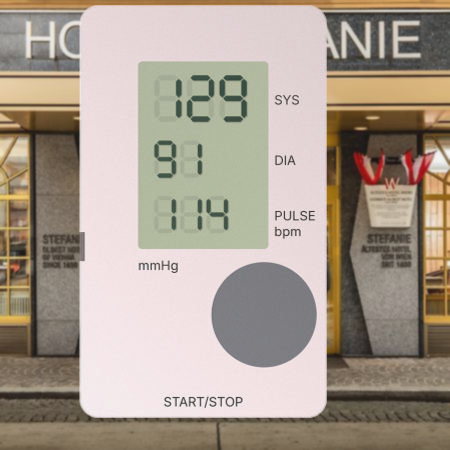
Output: 114
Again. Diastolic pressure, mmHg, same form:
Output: 91
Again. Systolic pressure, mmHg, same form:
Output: 129
